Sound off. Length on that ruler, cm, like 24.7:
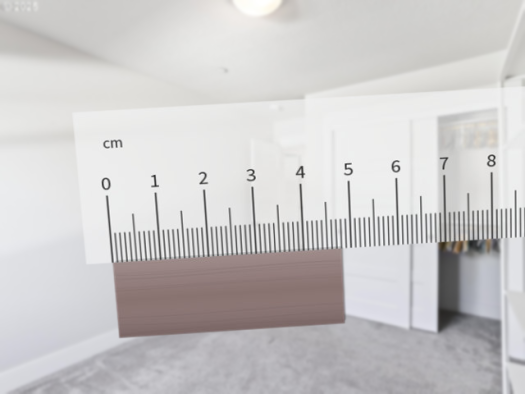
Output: 4.8
